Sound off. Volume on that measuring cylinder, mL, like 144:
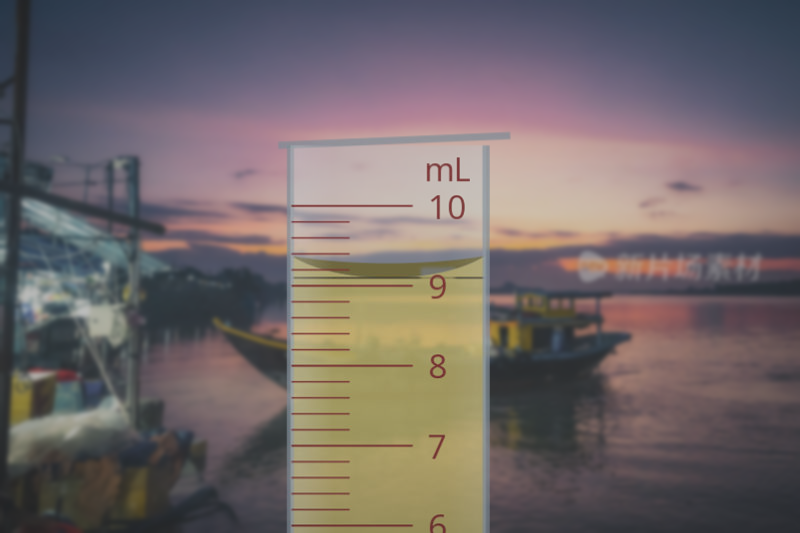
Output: 9.1
